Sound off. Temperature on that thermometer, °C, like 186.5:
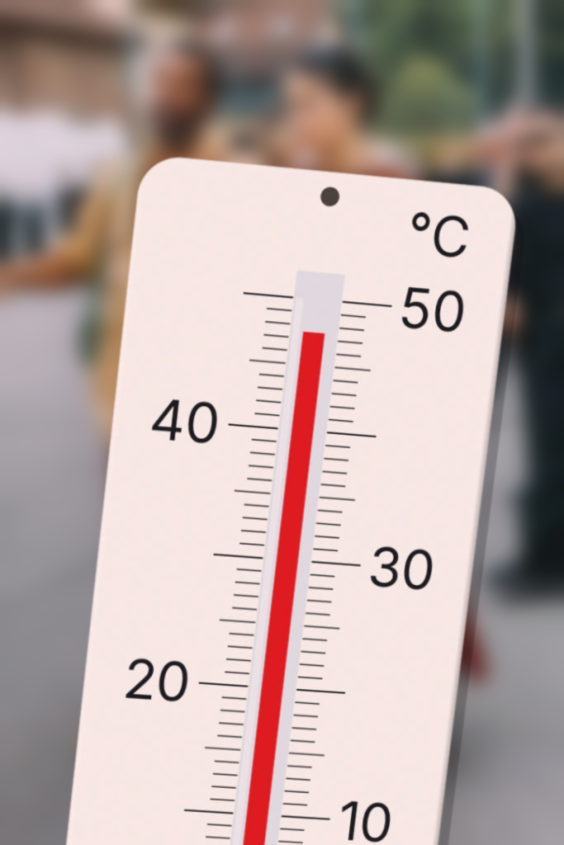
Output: 47.5
